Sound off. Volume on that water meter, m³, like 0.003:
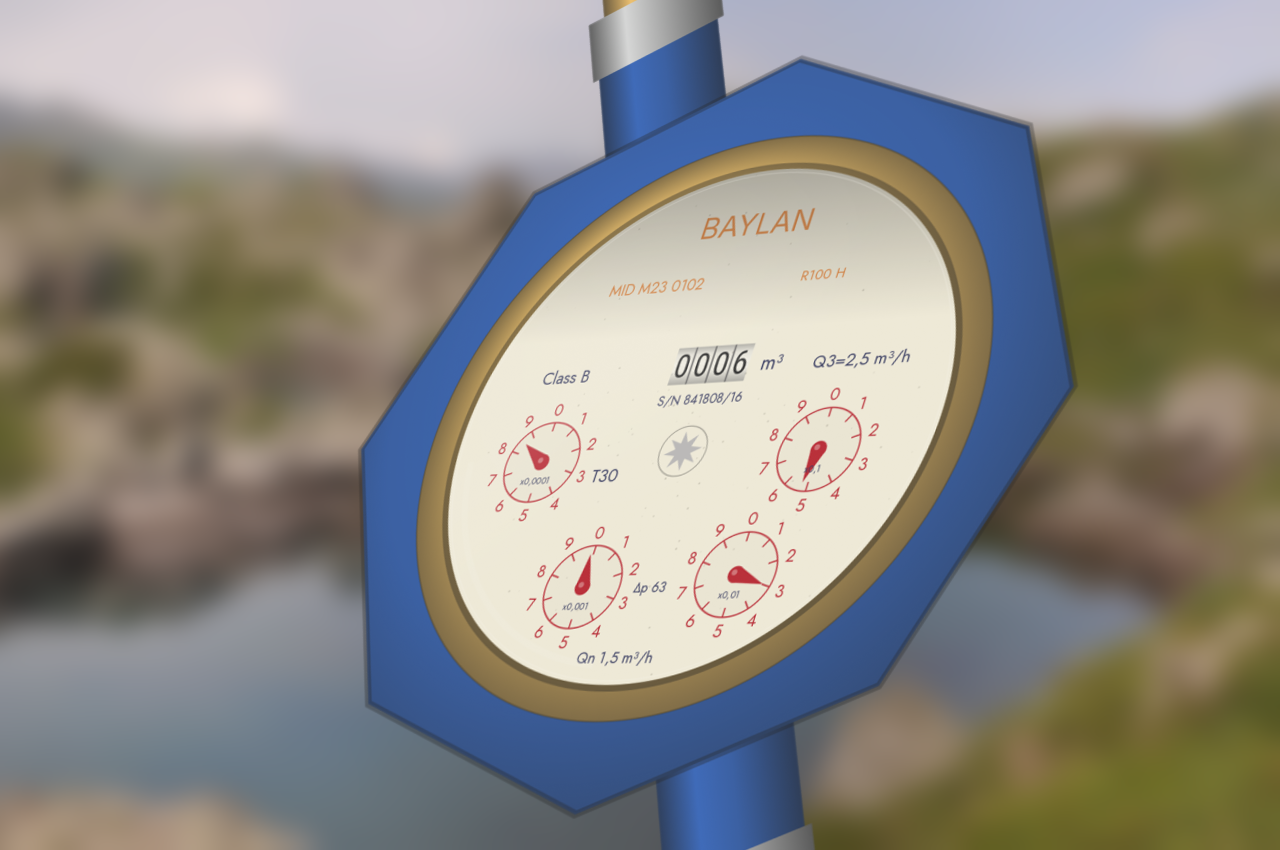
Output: 6.5298
